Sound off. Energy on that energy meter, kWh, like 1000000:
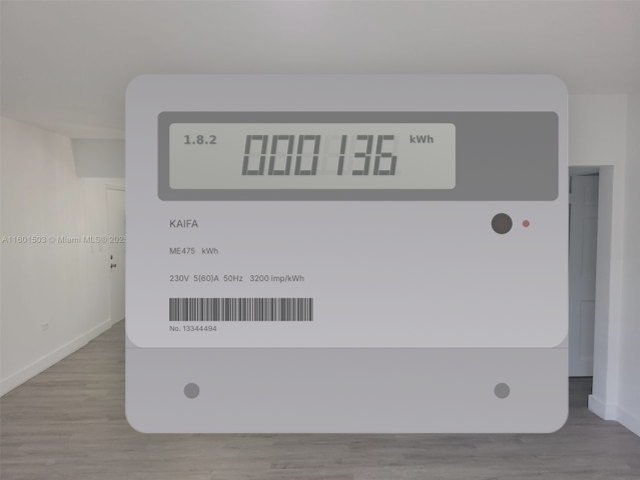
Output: 136
